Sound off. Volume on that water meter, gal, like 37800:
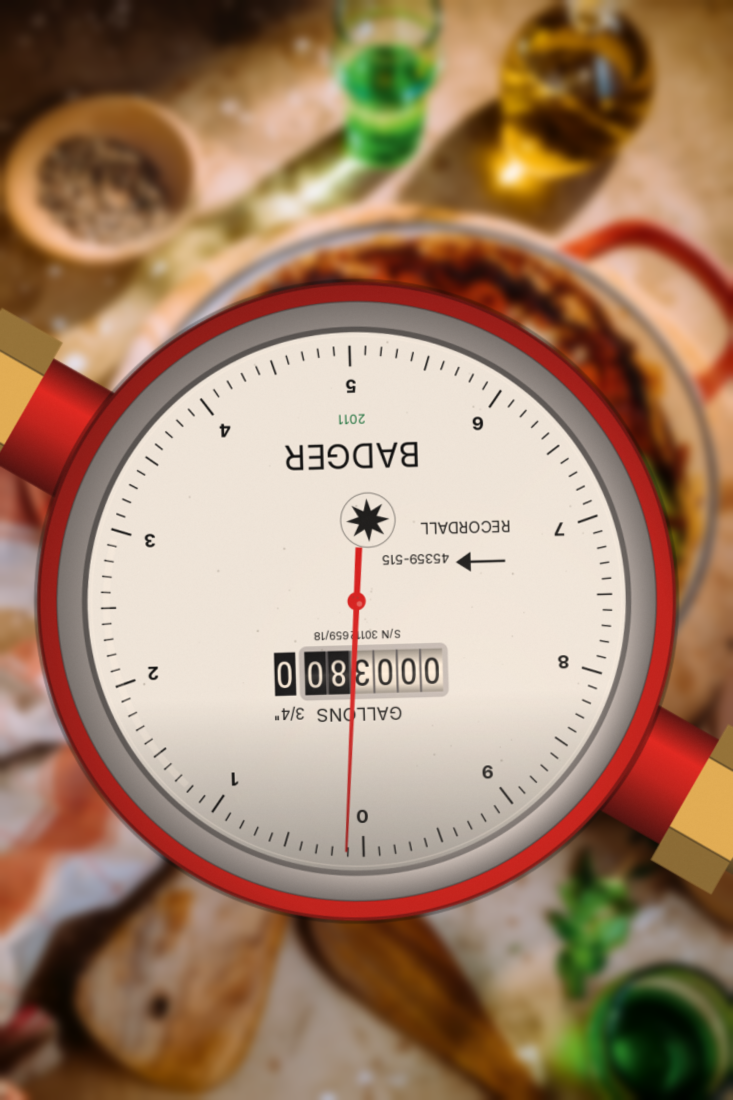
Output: 3800.1
